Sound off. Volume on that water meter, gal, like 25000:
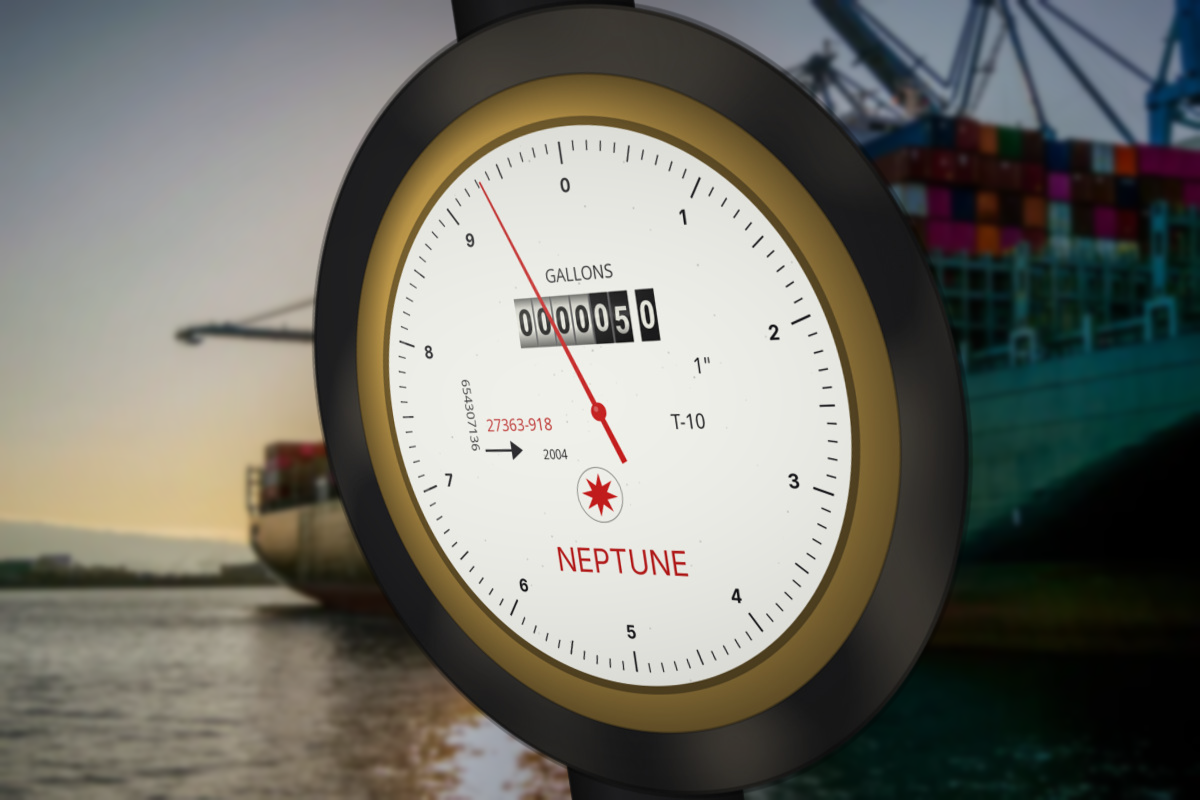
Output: 49.3
